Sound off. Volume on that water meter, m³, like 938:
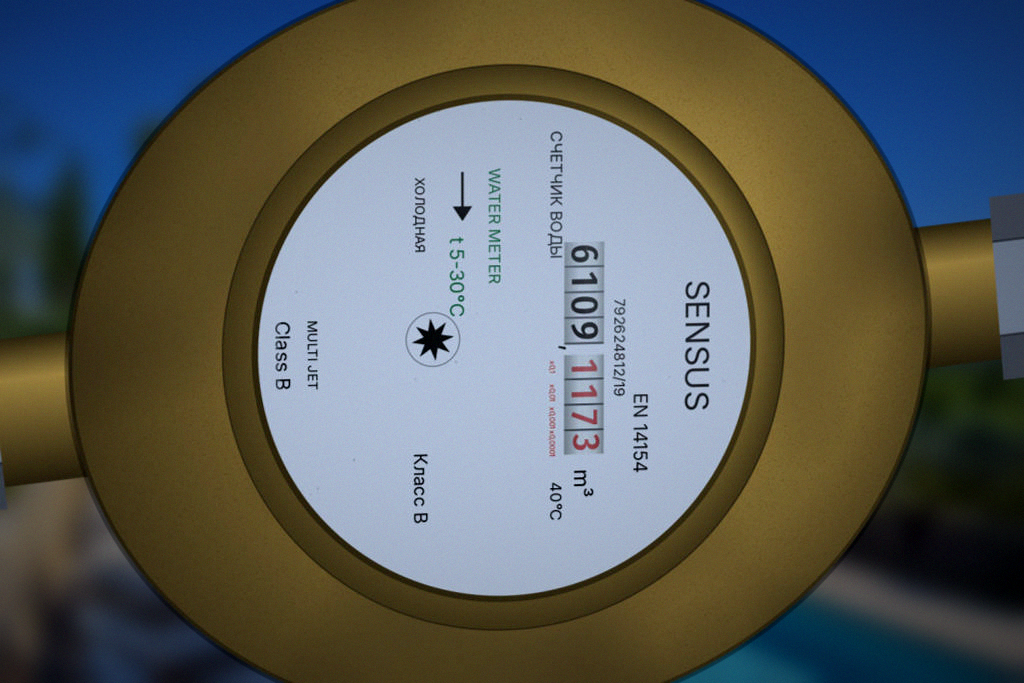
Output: 6109.1173
